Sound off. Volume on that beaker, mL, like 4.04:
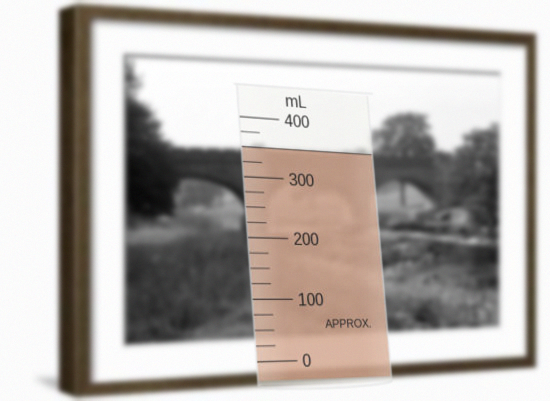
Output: 350
